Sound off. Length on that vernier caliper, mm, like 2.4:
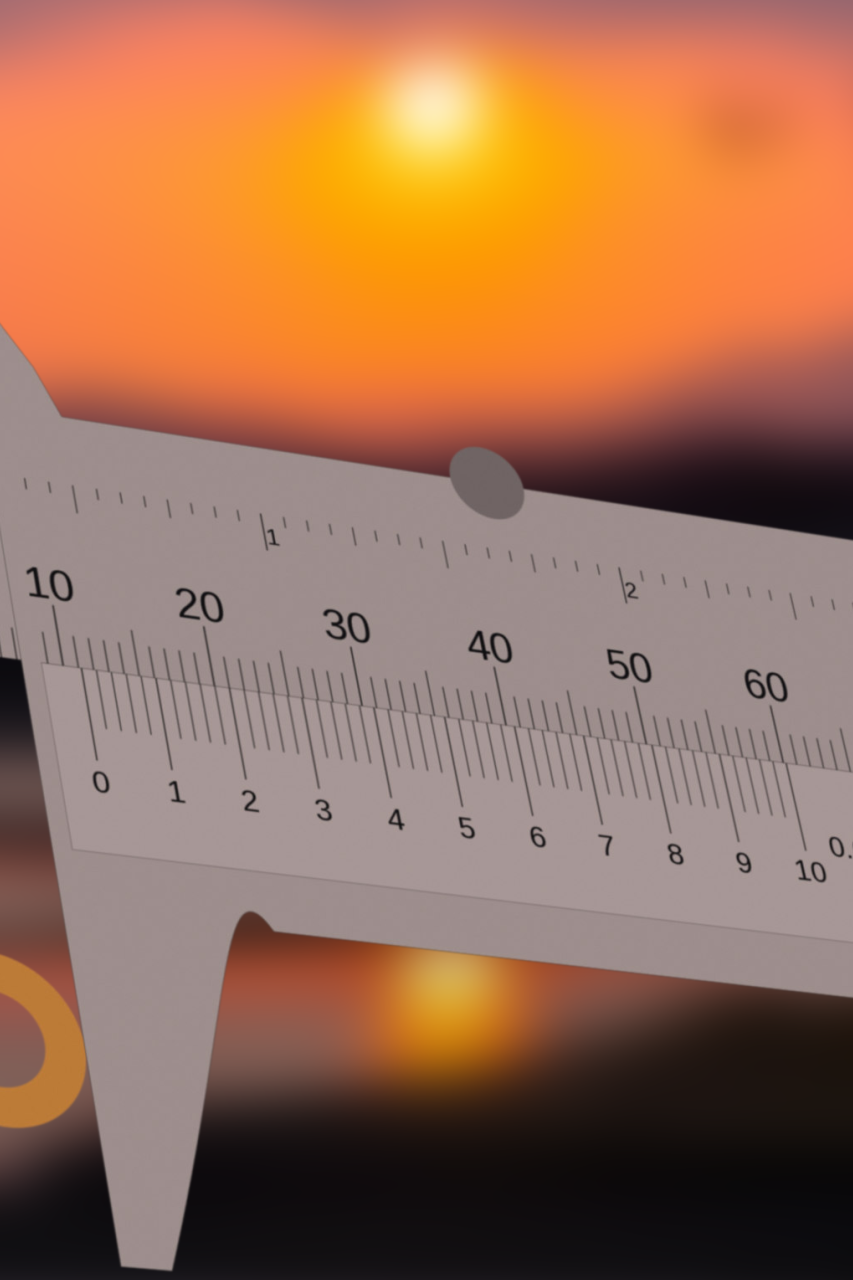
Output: 11.2
